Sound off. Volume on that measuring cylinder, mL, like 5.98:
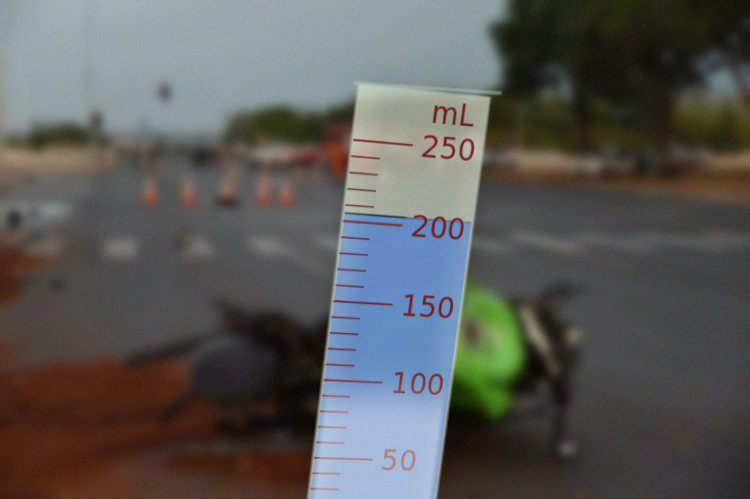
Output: 205
